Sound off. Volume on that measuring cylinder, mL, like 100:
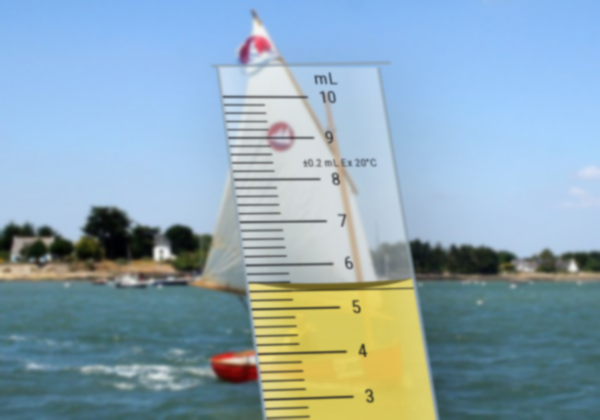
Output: 5.4
